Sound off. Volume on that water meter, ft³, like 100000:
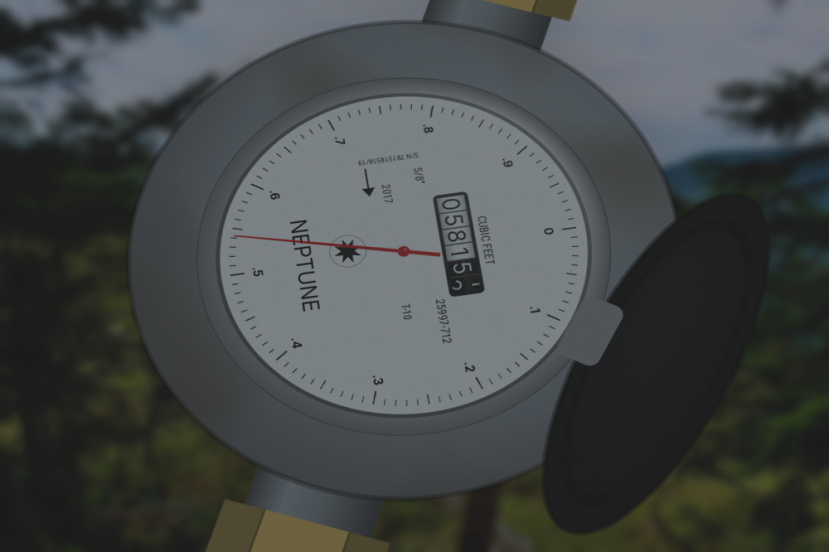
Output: 58151.54
